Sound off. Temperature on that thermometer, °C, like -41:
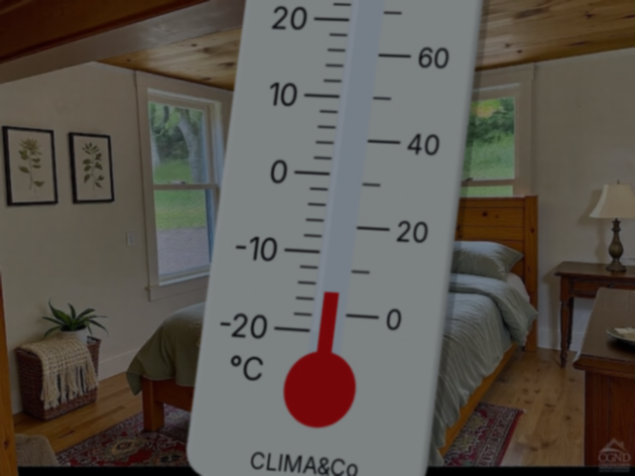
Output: -15
